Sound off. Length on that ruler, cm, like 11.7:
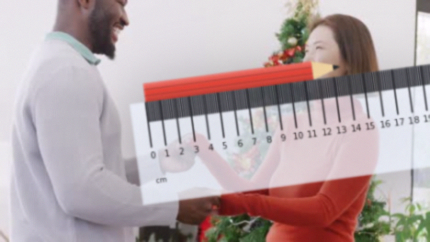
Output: 13.5
